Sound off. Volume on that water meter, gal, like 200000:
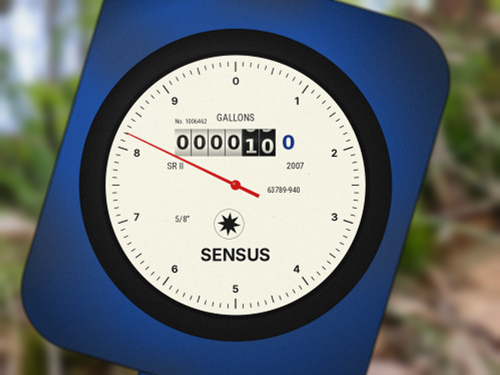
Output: 98.2
